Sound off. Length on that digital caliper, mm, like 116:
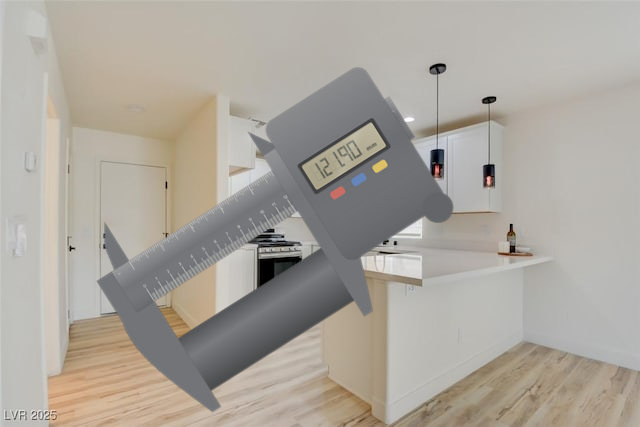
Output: 121.90
